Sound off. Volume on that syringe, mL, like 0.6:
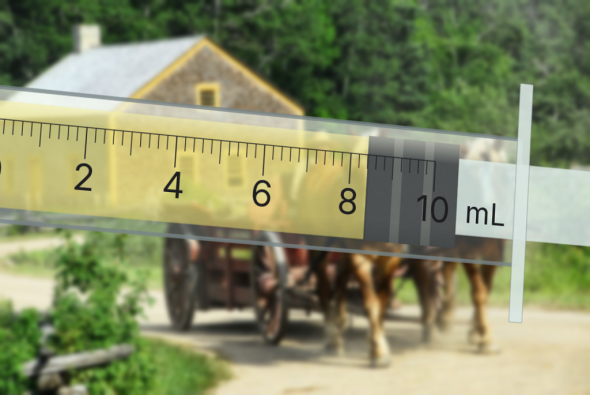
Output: 8.4
